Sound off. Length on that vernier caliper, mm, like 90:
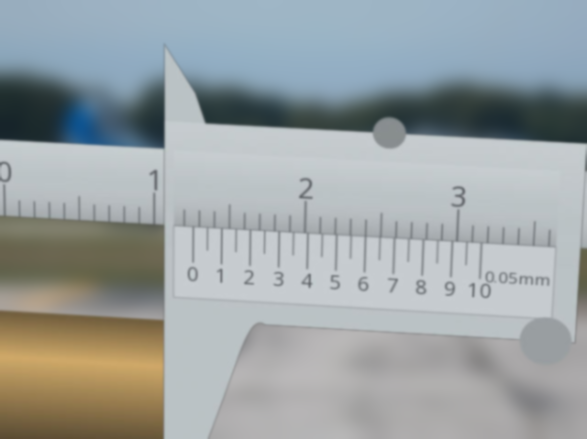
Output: 12.6
